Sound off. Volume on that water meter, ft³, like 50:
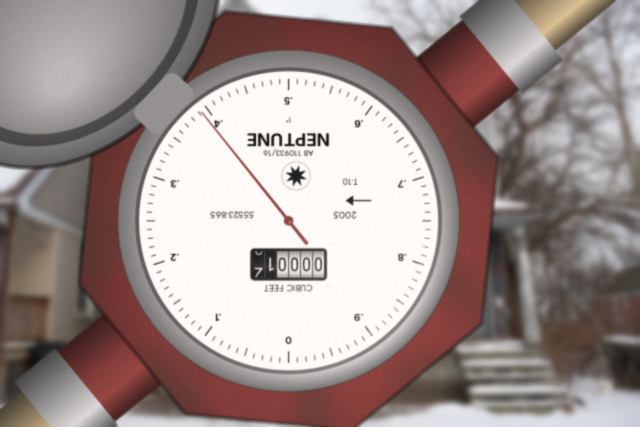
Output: 12.39
